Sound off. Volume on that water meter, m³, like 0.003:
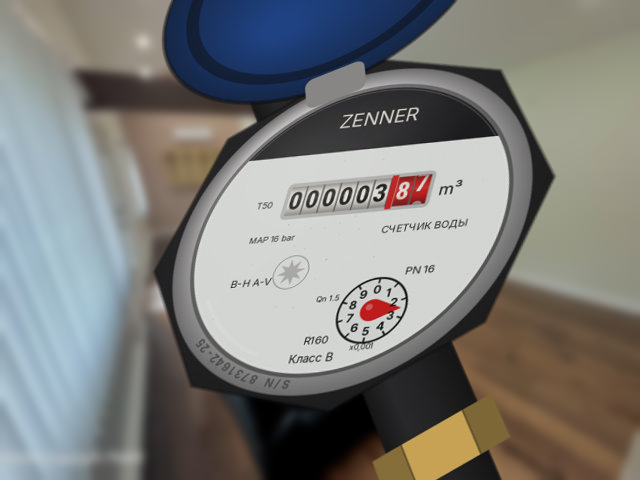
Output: 3.872
